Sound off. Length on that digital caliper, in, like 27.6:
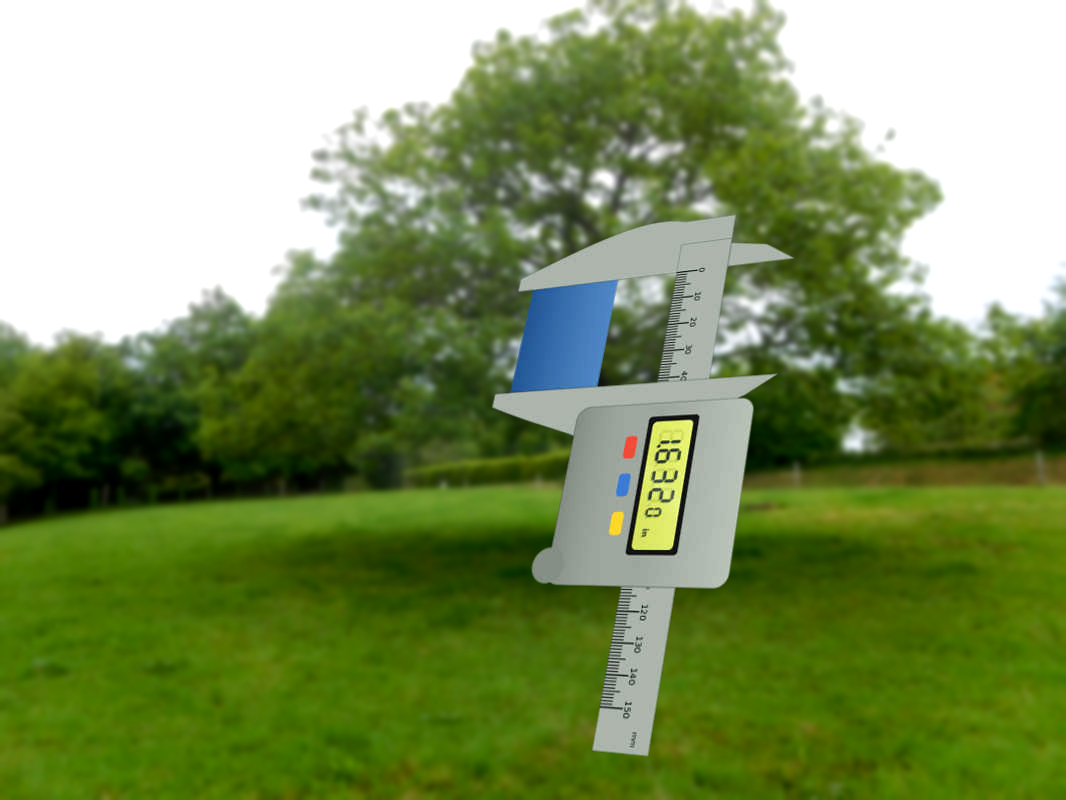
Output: 1.6320
